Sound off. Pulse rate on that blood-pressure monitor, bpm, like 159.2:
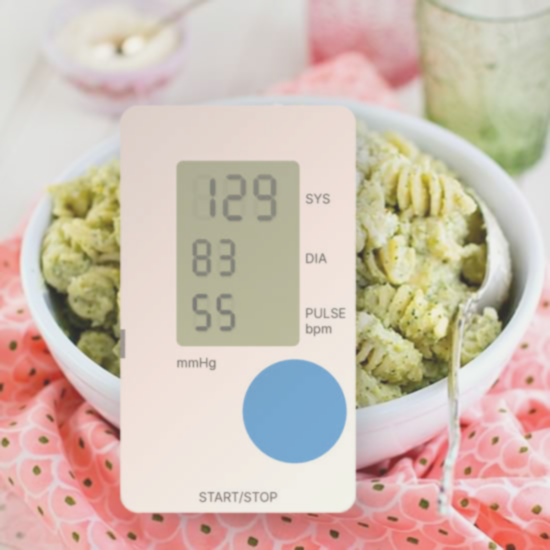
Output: 55
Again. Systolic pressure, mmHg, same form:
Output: 129
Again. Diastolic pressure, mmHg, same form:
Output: 83
